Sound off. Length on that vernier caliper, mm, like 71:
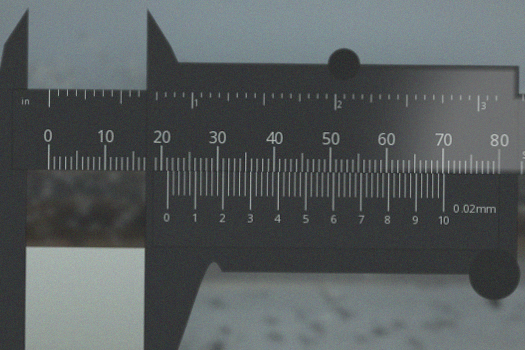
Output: 21.2
